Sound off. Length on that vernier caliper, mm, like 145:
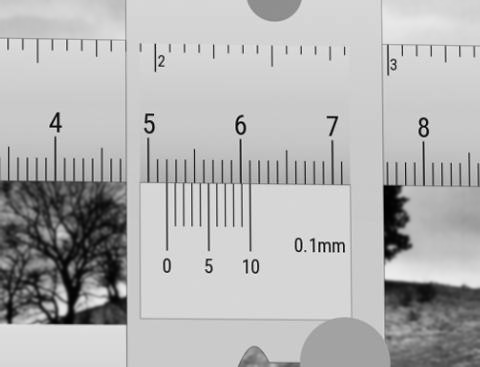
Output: 52.0
